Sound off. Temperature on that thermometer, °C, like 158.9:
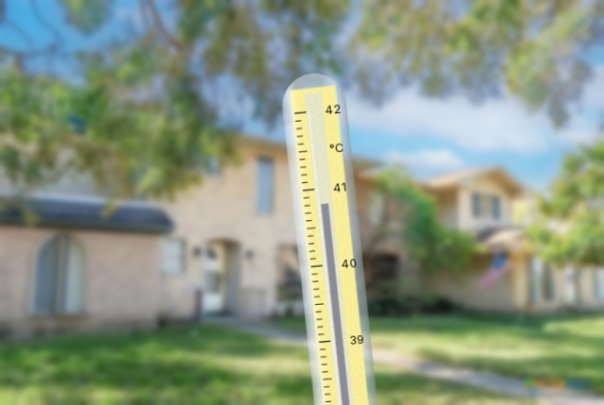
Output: 40.8
